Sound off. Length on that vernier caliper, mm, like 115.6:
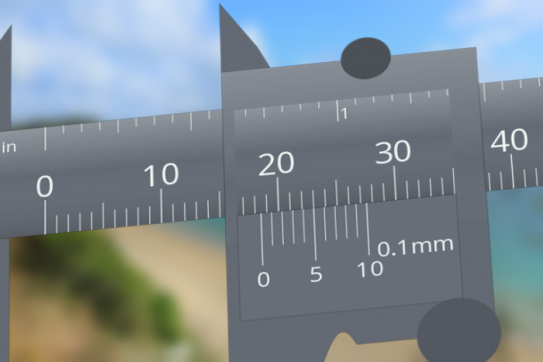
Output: 18.5
